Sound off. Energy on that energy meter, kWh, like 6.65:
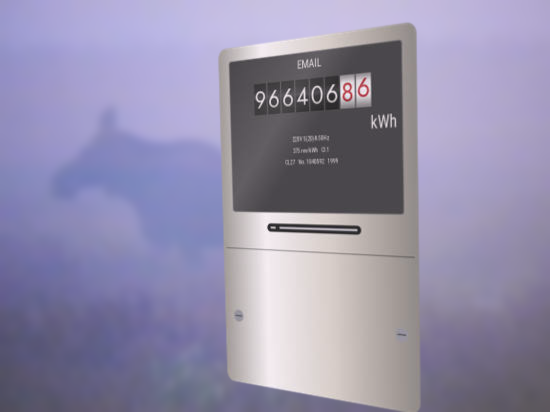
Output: 966406.86
